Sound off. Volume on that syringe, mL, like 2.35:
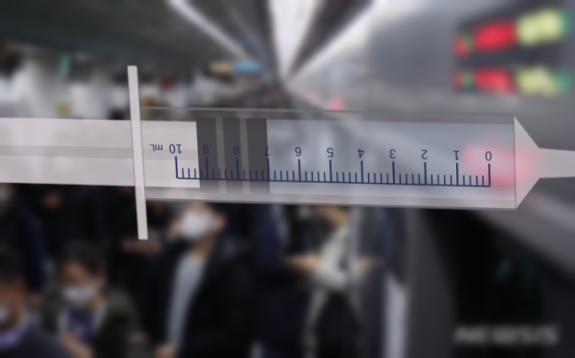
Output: 7
